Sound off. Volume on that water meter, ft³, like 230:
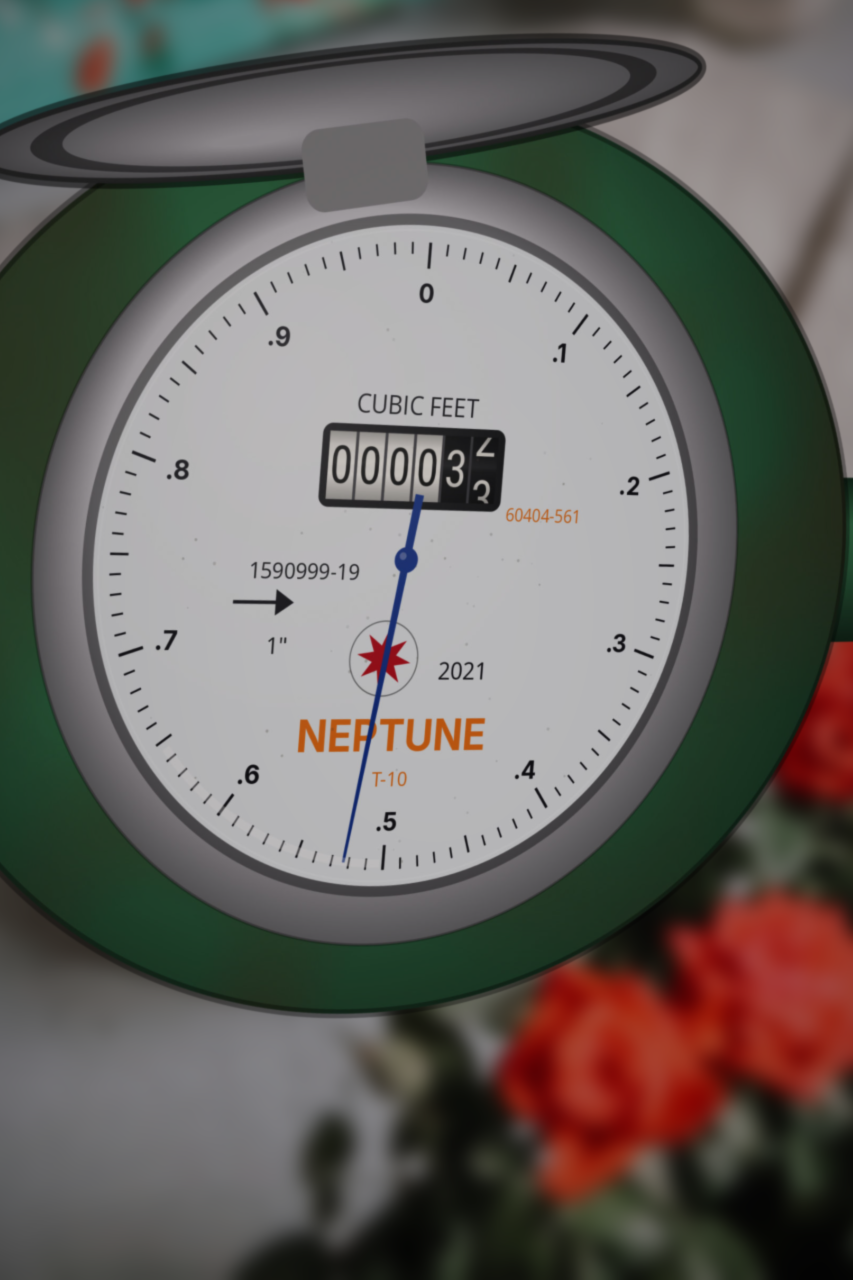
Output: 32.52
